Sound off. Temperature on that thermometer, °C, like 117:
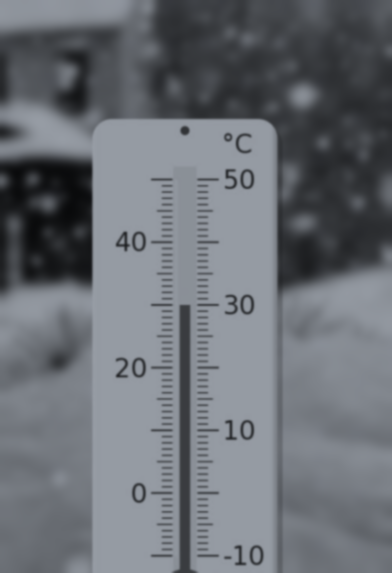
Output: 30
